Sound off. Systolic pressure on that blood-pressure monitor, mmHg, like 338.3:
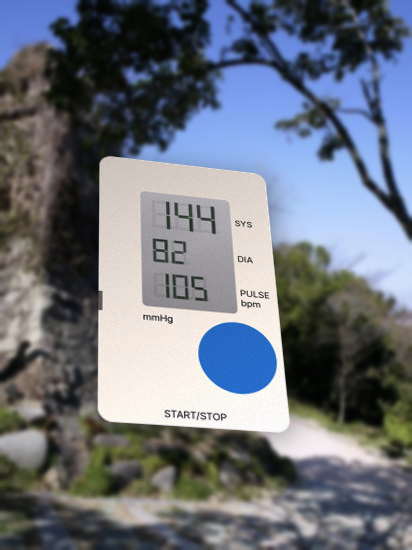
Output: 144
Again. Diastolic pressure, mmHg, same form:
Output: 82
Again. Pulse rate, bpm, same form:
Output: 105
